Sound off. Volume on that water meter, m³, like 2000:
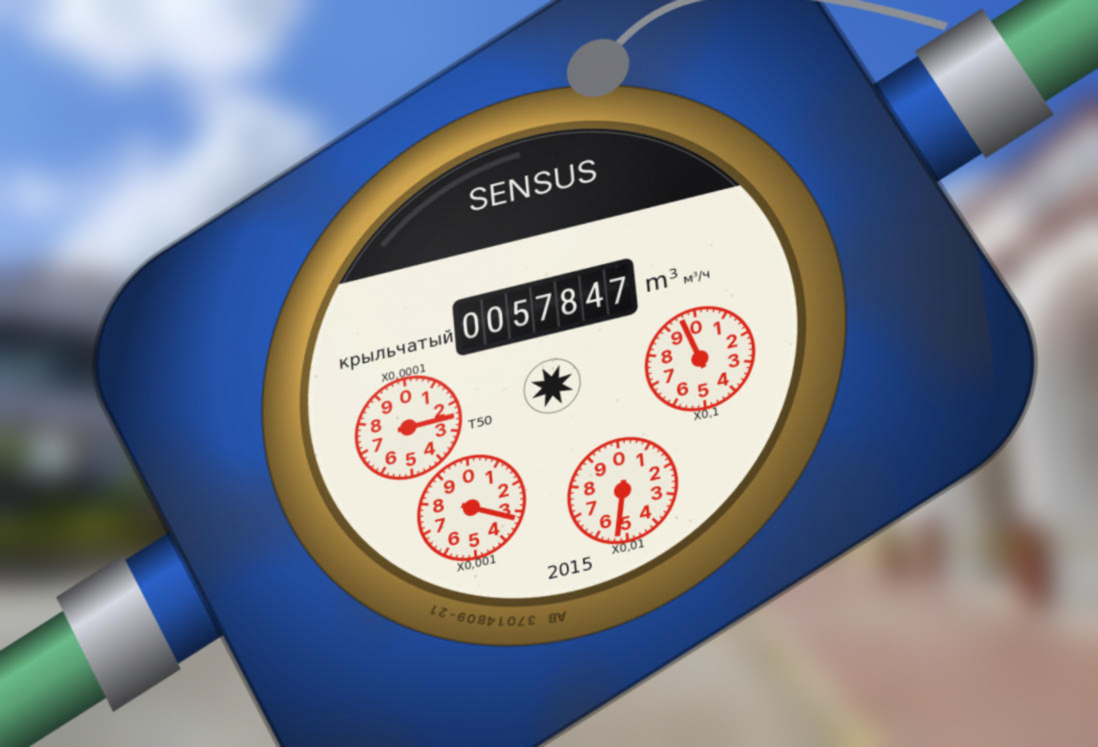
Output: 57846.9532
